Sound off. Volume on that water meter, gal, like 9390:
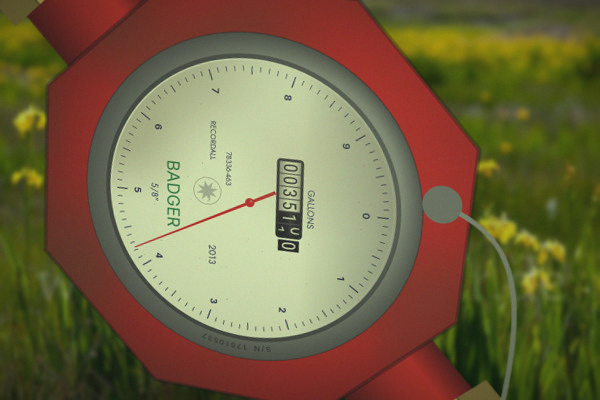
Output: 35104.2
